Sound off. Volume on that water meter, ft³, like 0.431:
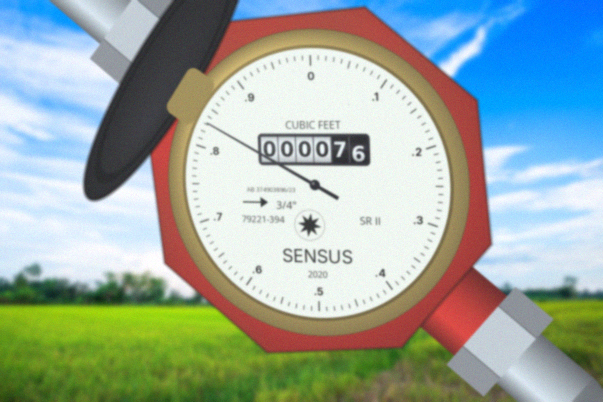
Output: 75.83
